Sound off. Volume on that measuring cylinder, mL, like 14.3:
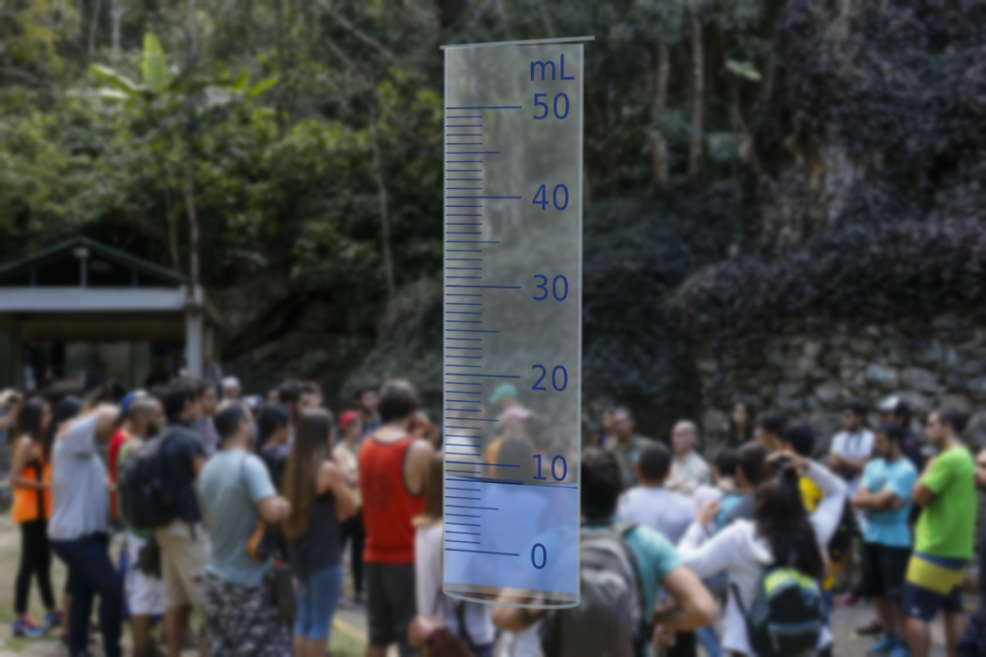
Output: 8
